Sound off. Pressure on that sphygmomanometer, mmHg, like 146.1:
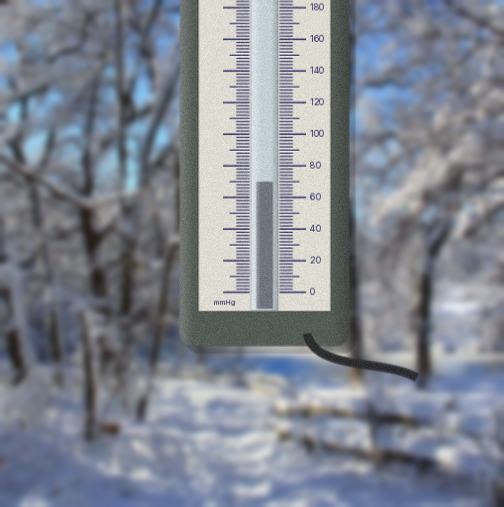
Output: 70
